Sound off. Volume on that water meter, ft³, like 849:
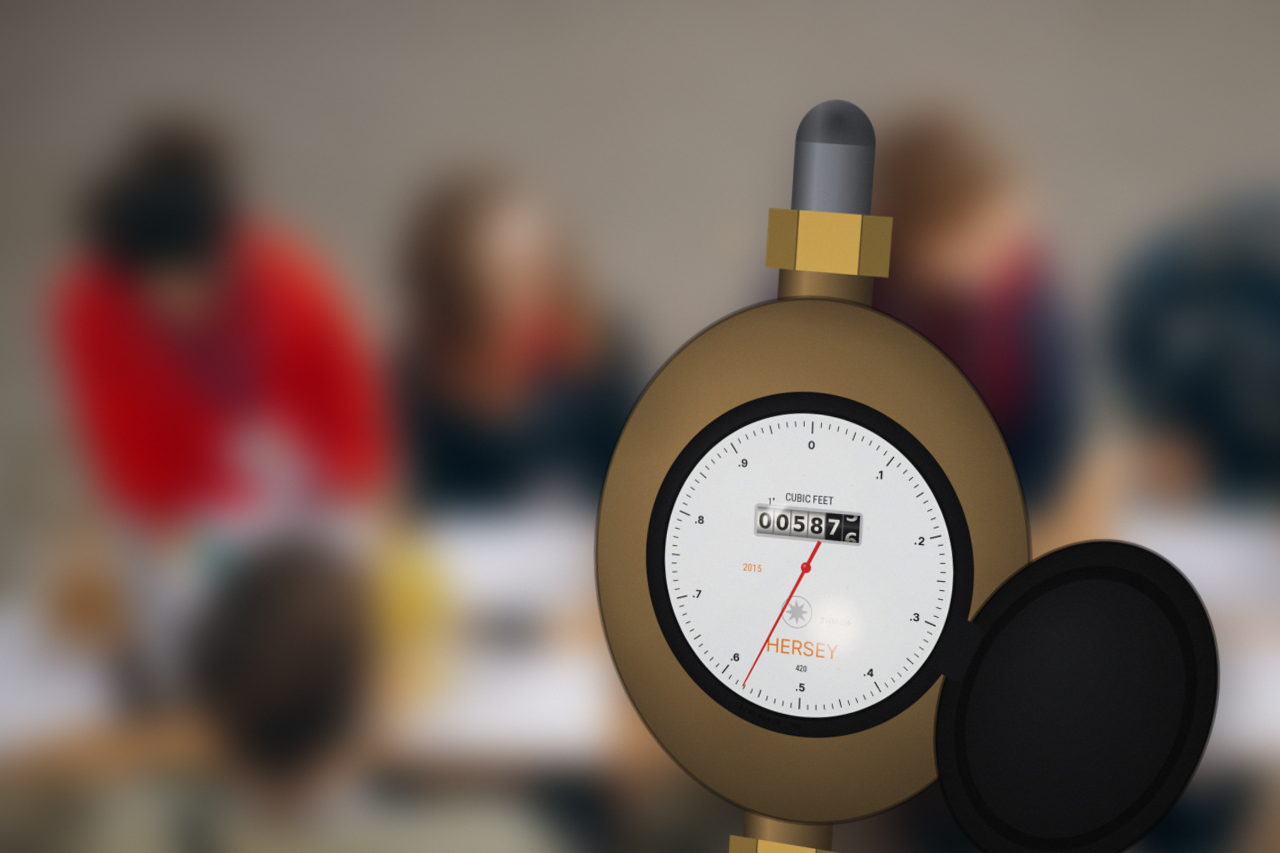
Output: 5875.57
